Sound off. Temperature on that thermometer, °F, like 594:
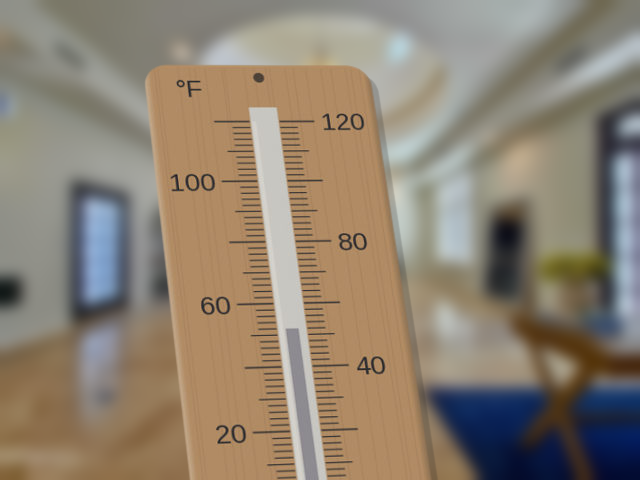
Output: 52
